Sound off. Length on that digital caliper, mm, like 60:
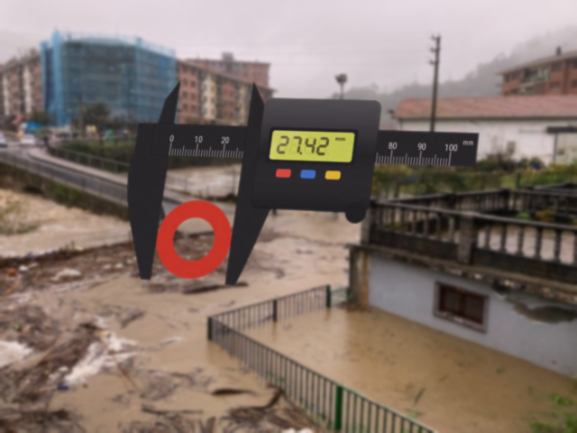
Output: 27.42
